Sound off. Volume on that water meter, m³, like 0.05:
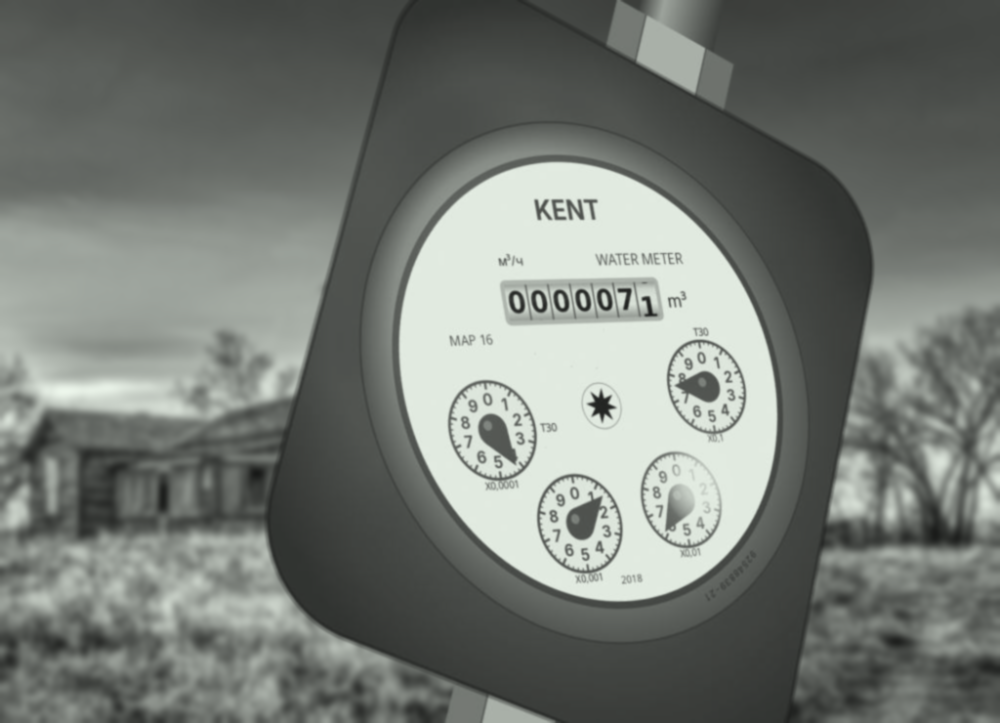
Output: 70.7614
